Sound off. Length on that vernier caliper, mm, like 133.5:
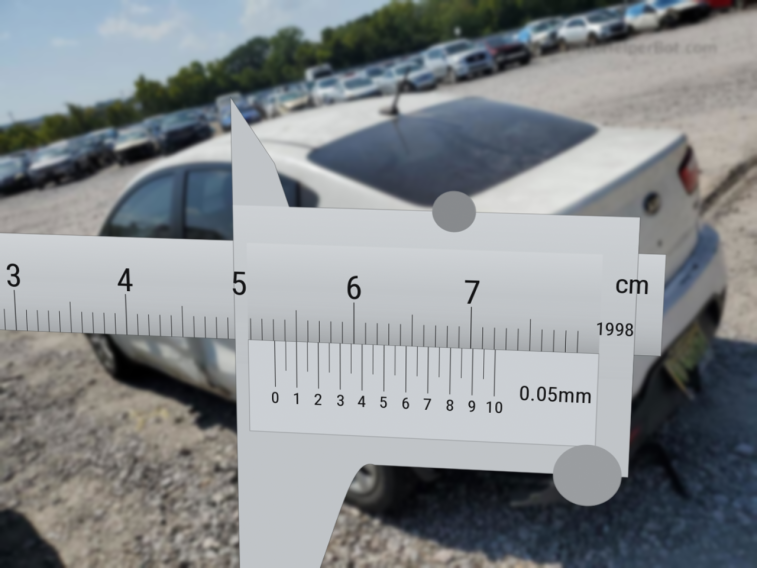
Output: 53.1
